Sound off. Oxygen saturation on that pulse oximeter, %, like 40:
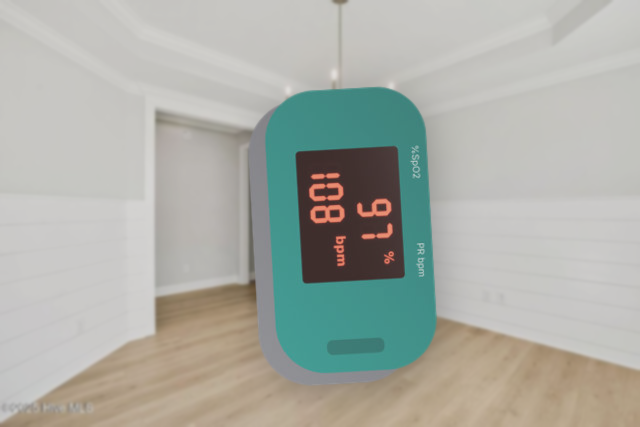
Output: 97
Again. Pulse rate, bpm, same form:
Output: 108
